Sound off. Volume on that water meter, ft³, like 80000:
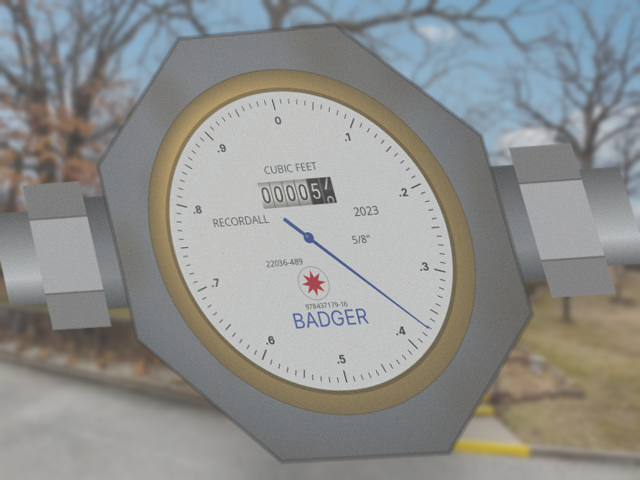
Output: 57.37
